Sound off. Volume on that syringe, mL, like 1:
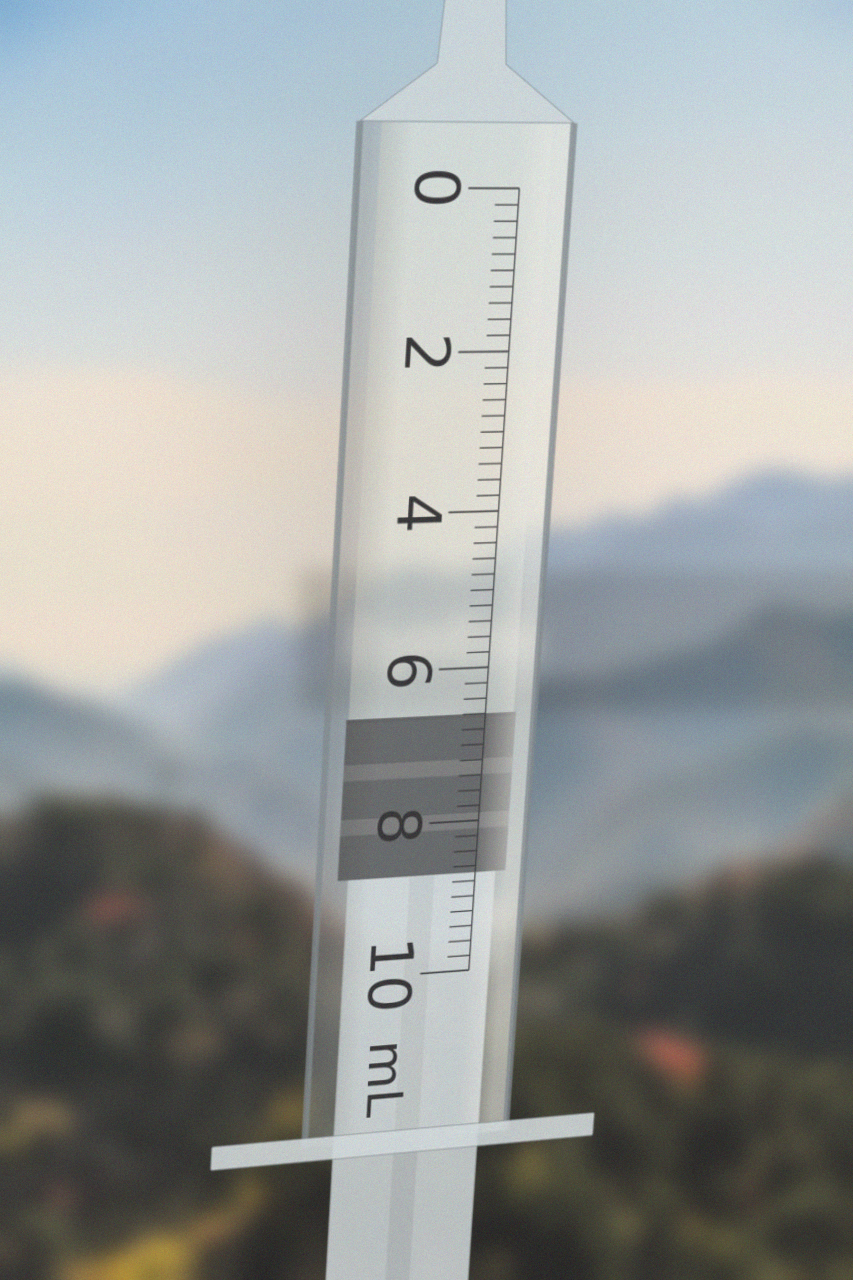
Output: 6.6
